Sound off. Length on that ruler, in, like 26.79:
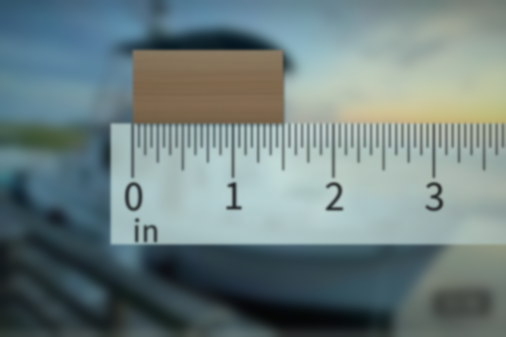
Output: 1.5
